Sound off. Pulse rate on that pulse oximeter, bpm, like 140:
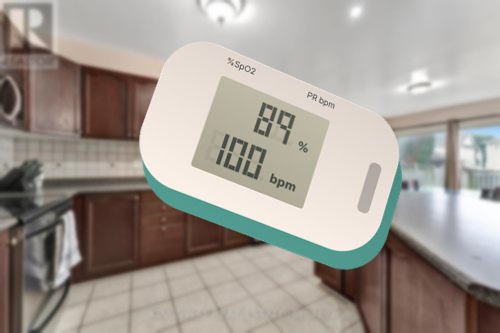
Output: 100
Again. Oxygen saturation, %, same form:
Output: 89
